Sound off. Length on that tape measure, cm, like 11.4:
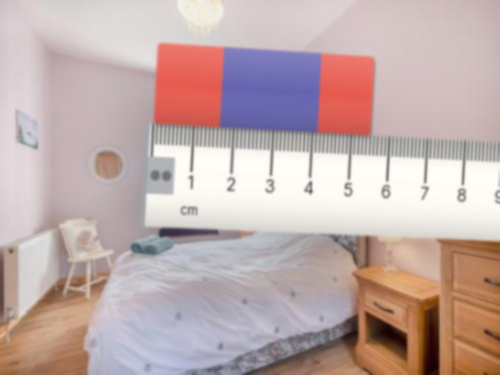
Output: 5.5
